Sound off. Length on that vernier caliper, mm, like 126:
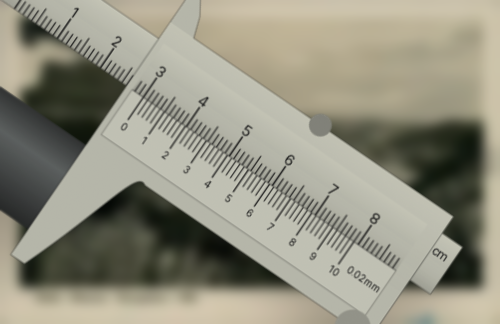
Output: 30.0
